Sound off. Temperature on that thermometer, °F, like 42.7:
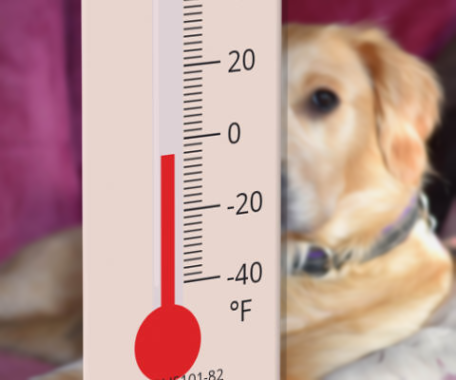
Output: -4
